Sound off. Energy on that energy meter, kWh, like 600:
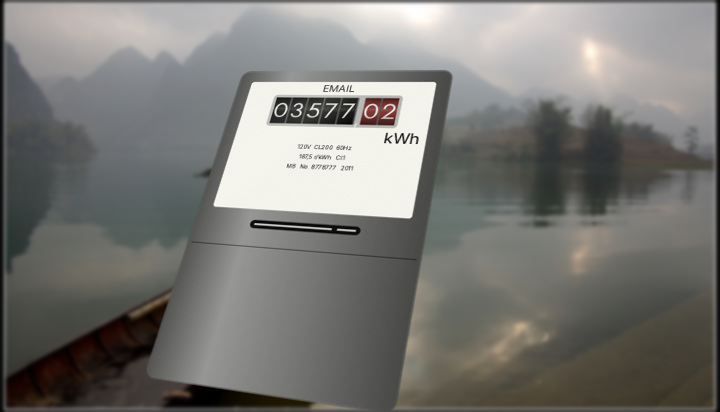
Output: 3577.02
